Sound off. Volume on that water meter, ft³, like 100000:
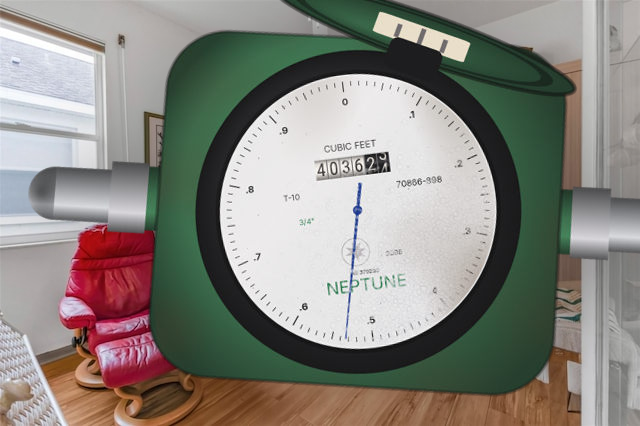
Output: 403623.53
